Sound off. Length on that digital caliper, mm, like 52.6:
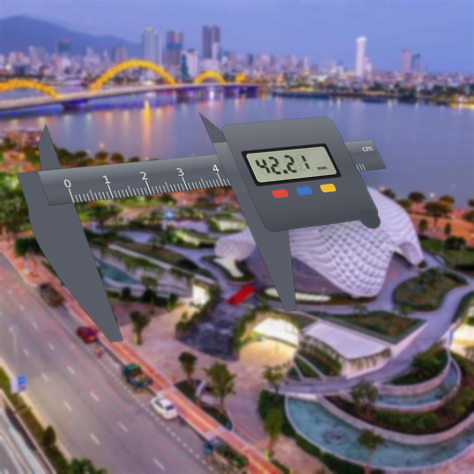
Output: 42.21
